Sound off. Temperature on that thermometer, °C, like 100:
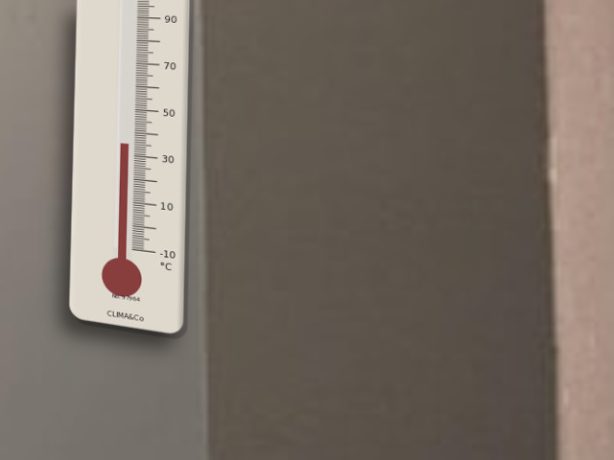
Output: 35
